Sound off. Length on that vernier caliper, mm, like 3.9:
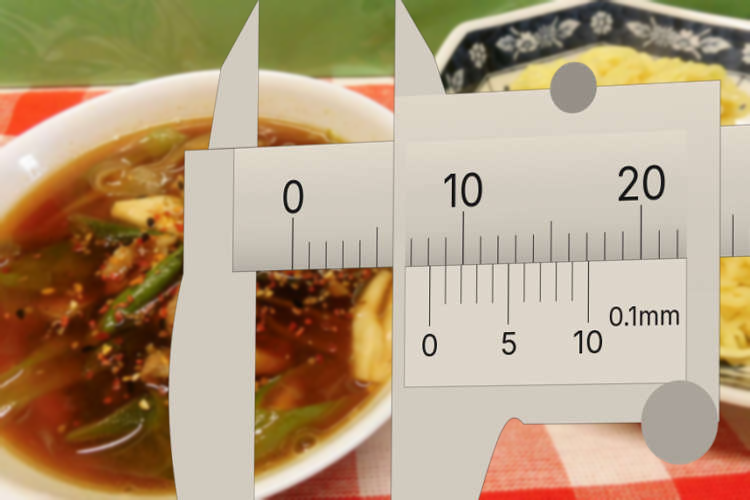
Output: 8.1
